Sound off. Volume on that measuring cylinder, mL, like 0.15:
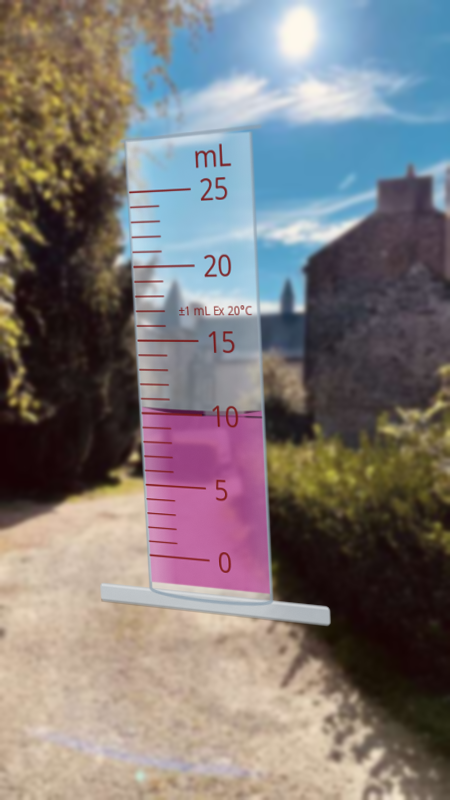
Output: 10
